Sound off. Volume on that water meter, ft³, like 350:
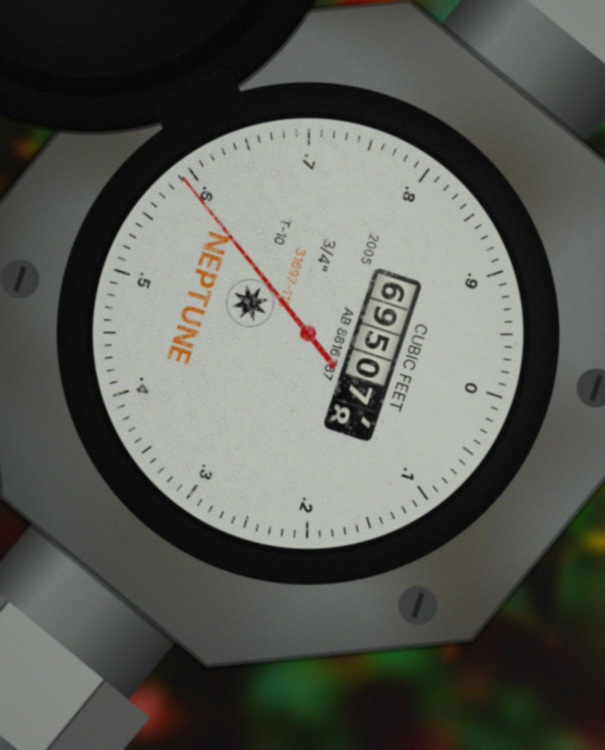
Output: 695077.59
